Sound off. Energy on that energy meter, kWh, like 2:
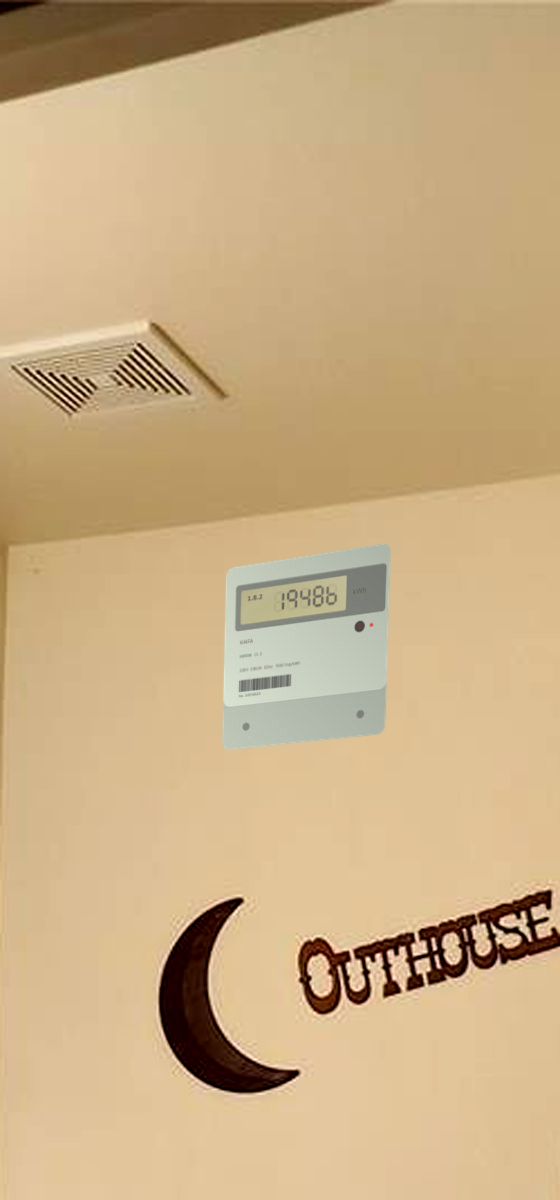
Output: 19486
